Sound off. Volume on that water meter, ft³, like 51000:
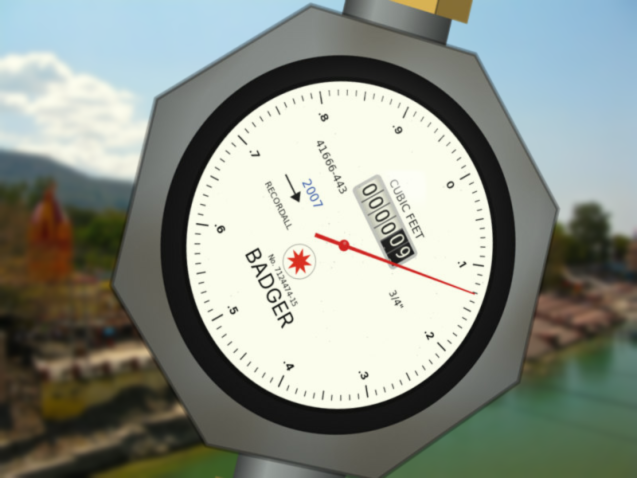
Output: 9.13
